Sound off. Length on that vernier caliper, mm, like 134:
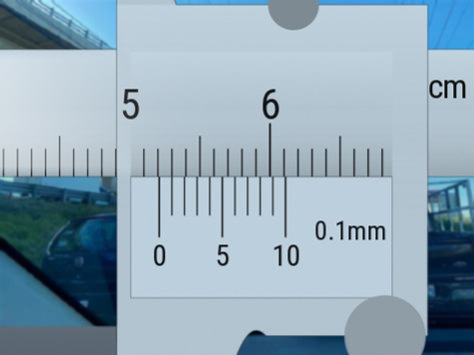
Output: 52.1
